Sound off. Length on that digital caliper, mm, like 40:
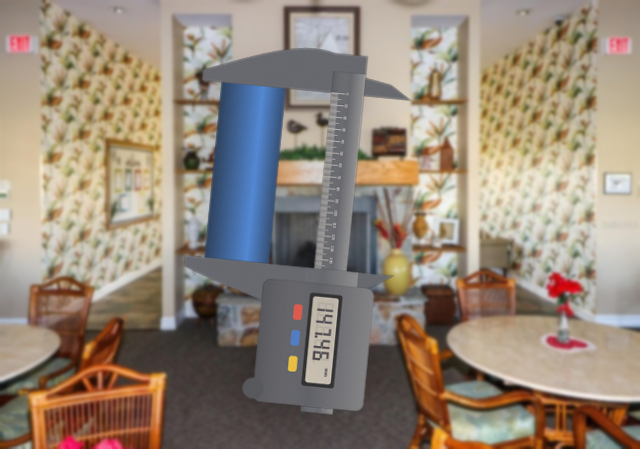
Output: 147.46
